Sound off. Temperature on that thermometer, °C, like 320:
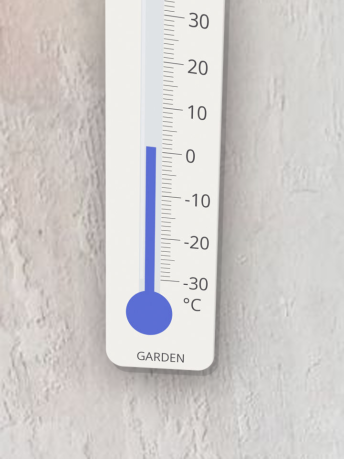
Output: 1
